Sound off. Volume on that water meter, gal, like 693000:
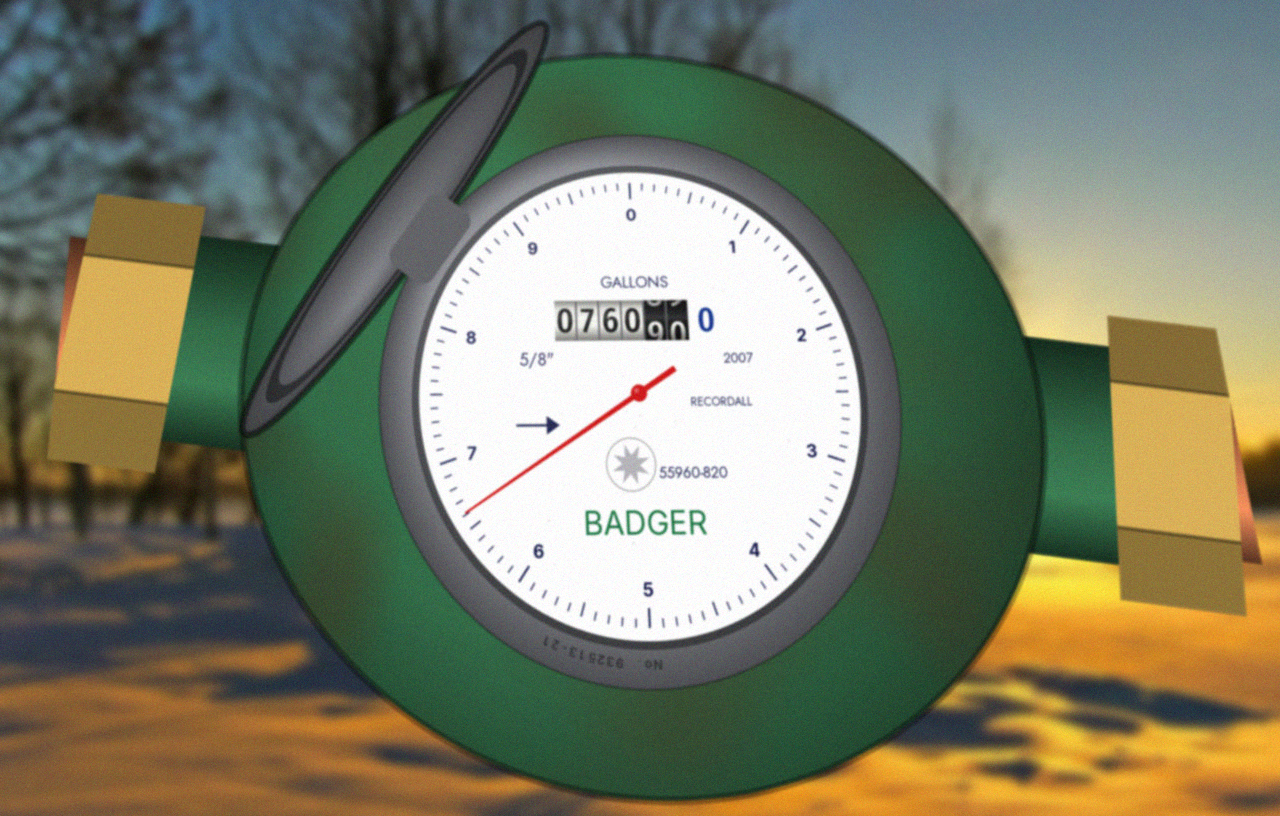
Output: 760896.6
